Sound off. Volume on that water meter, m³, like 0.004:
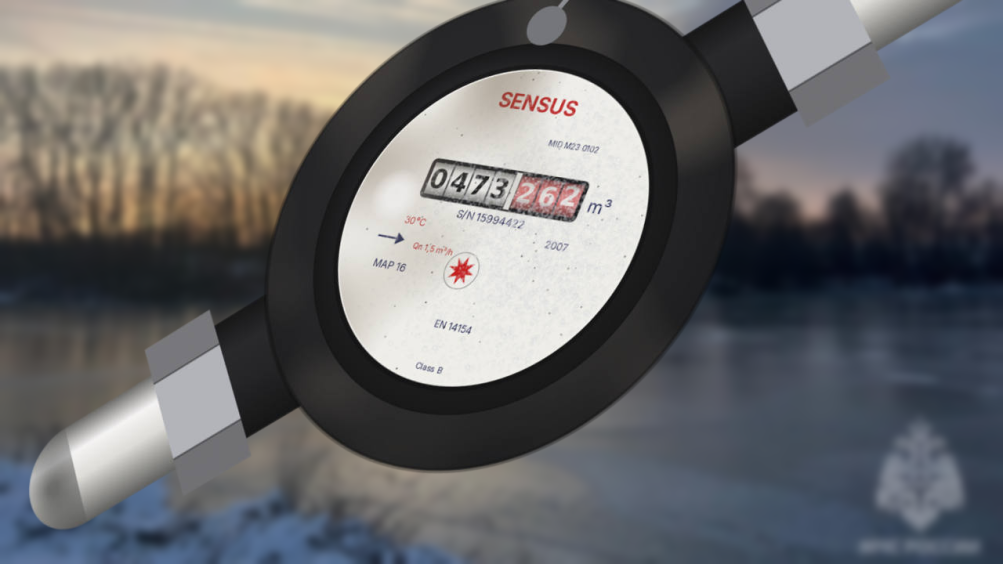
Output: 473.262
